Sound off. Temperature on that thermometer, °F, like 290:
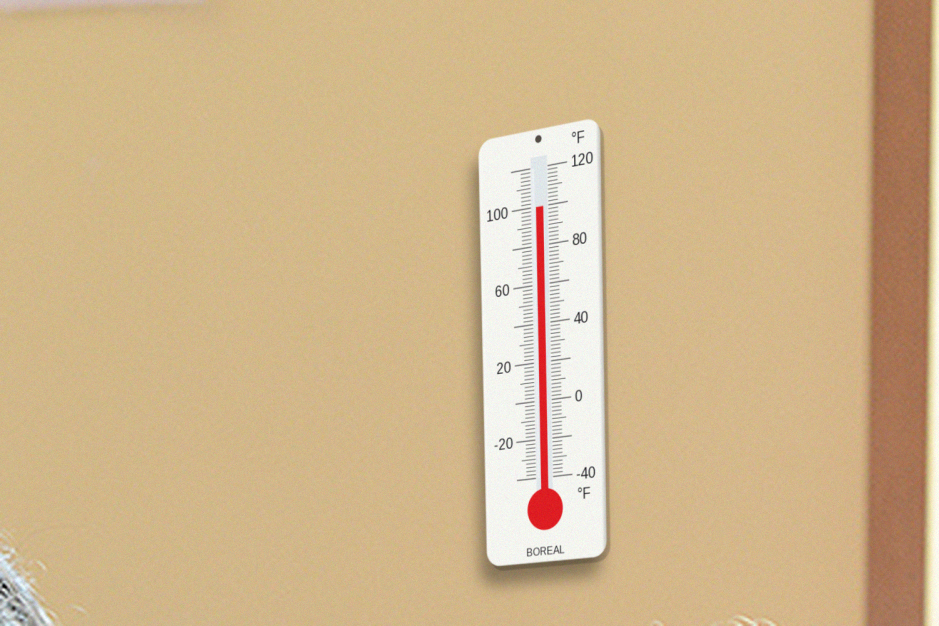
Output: 100
